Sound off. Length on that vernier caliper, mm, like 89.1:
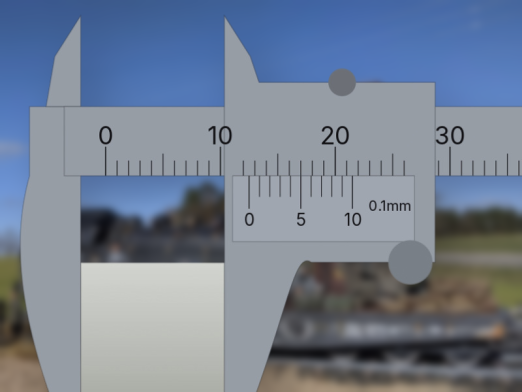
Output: 12.5
